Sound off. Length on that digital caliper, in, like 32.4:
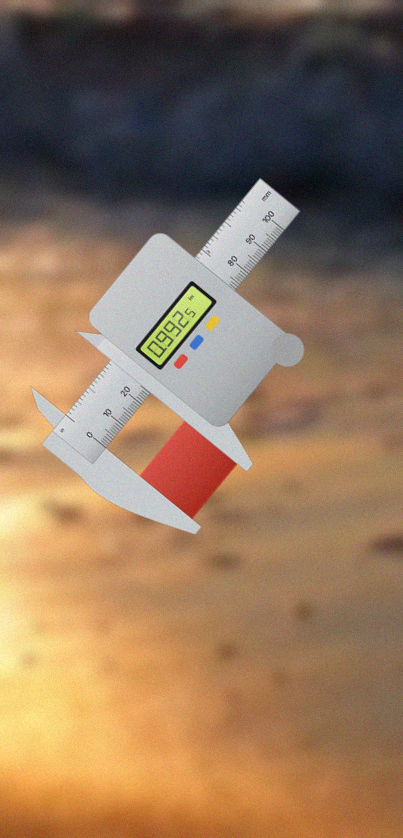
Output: 0.9925
